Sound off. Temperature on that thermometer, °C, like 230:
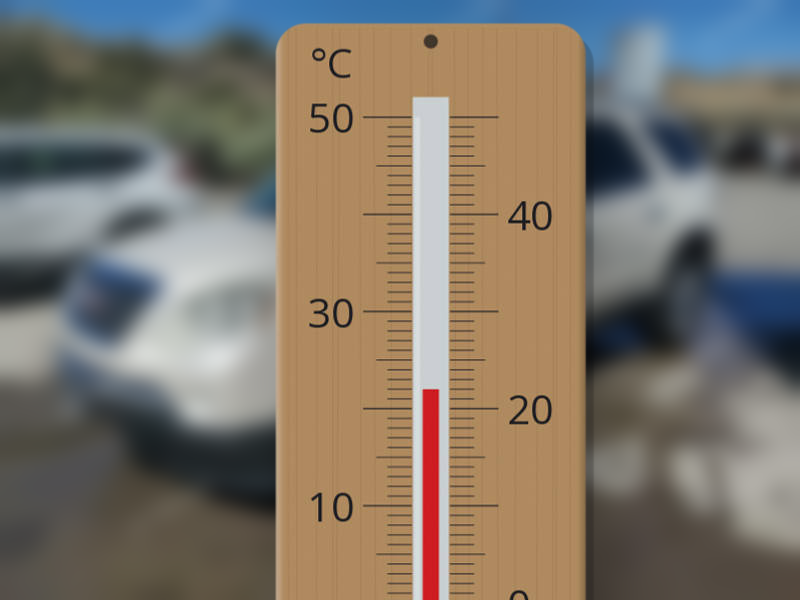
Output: 22
